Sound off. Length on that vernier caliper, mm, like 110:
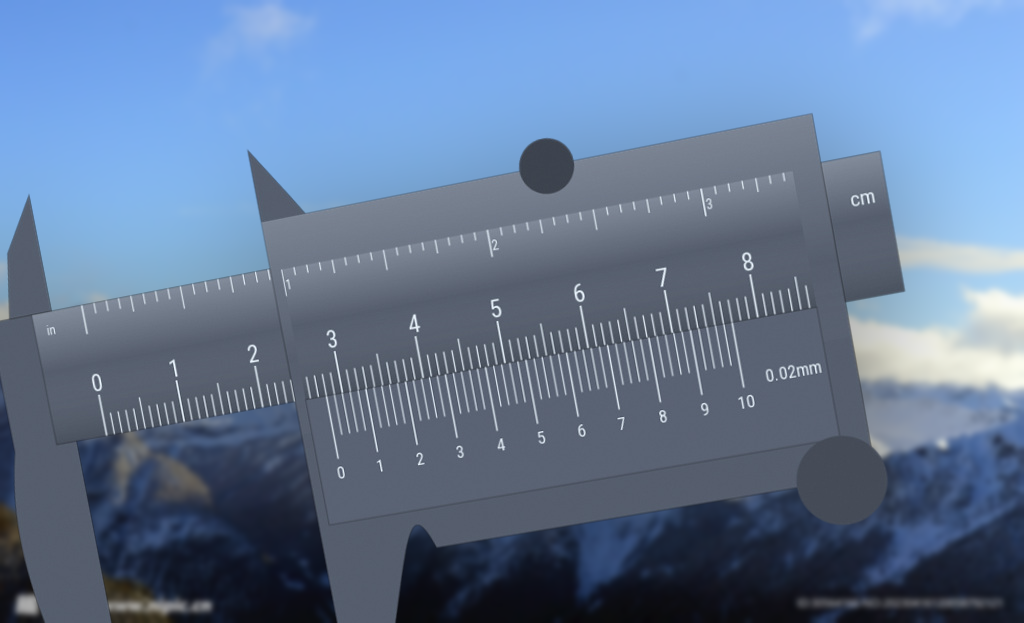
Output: 28.0
